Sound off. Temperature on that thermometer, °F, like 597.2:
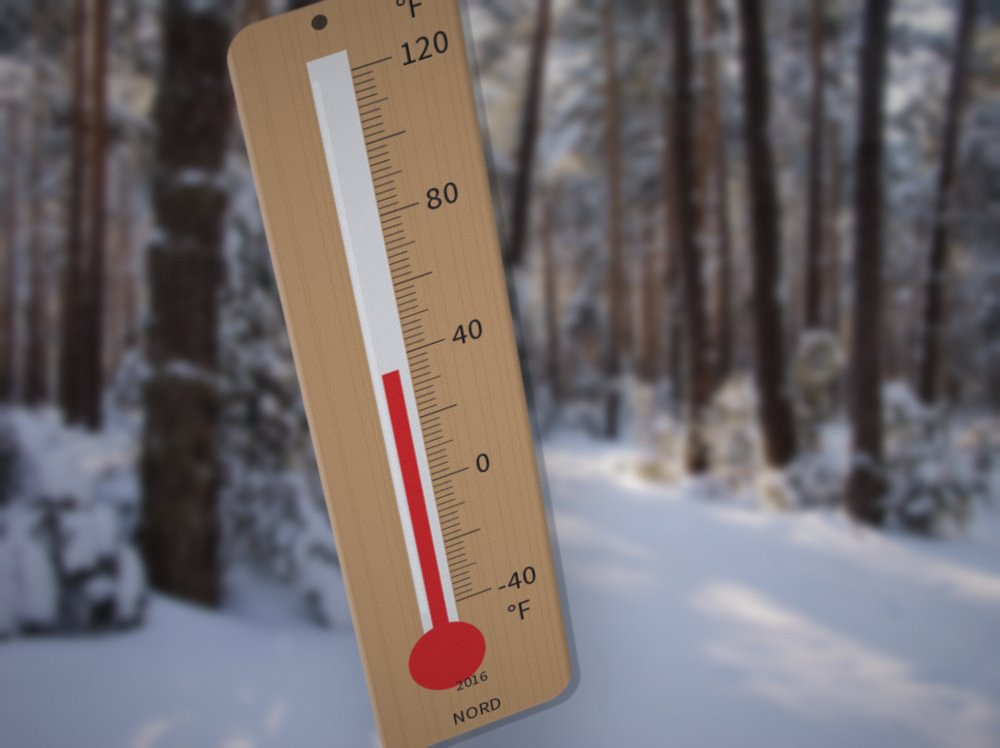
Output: 36
